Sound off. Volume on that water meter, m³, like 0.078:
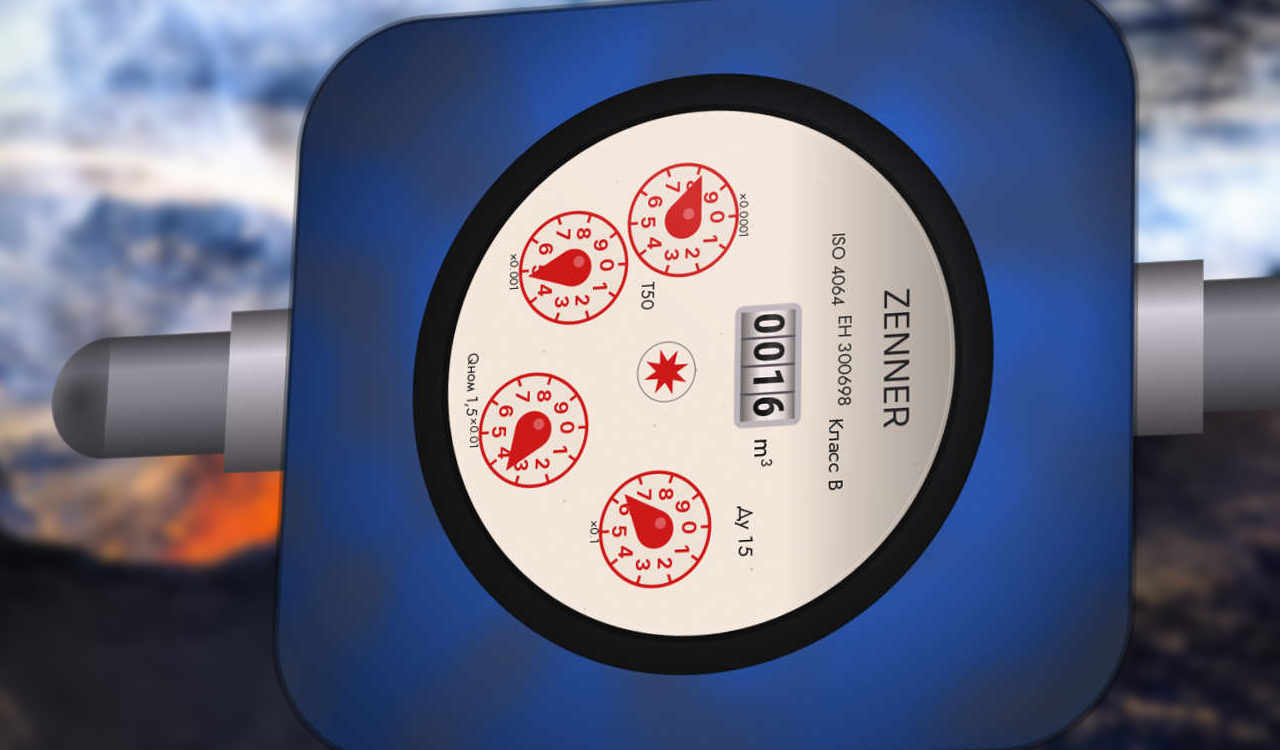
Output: 16.6348
